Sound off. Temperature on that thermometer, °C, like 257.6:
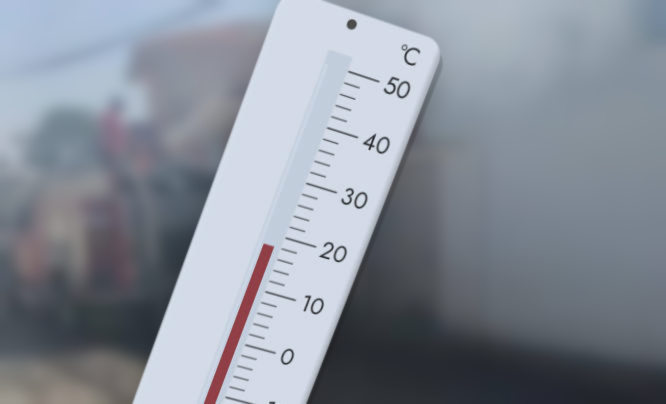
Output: 18
